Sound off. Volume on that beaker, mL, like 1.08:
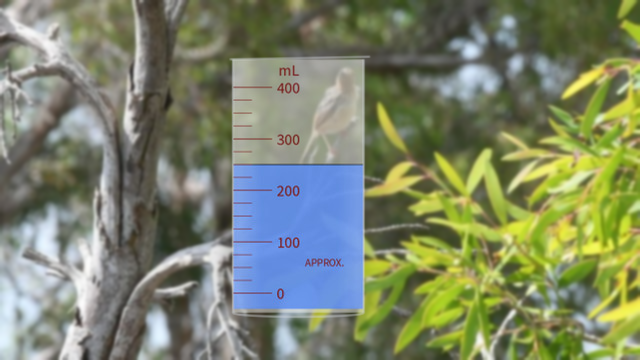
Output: 250
